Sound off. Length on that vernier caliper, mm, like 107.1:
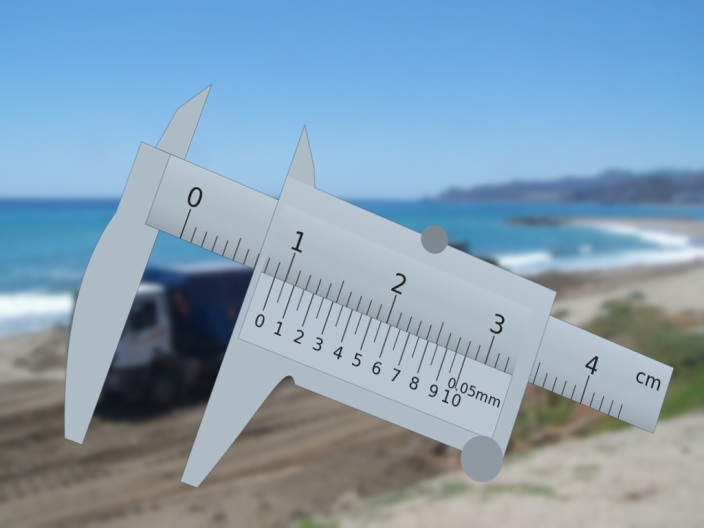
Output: 9.0
